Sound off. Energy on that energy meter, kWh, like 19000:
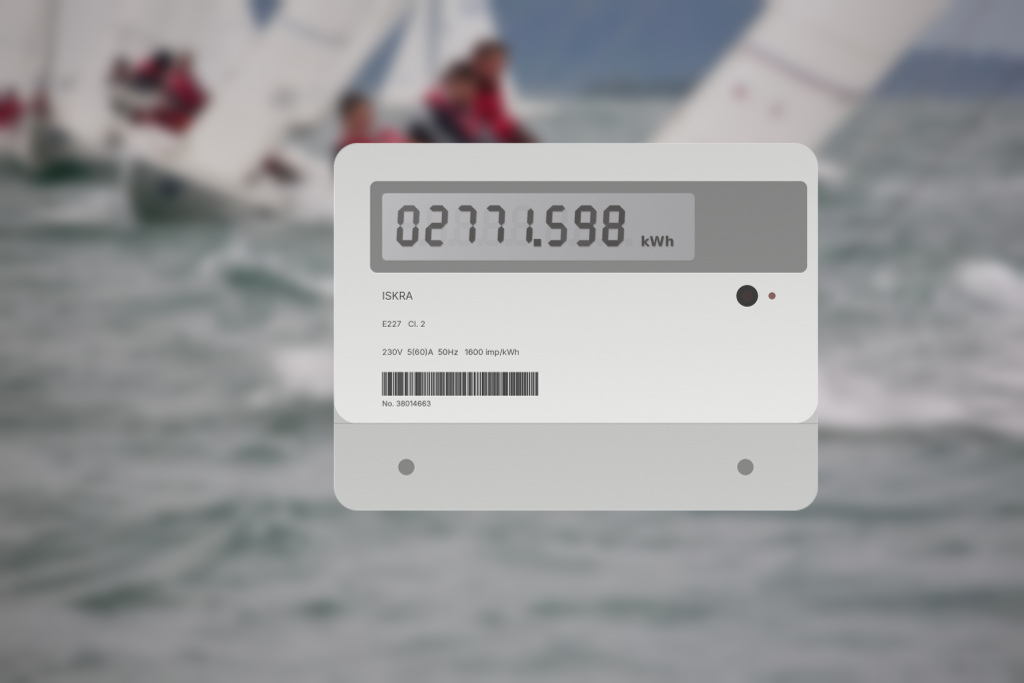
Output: 2771.598
